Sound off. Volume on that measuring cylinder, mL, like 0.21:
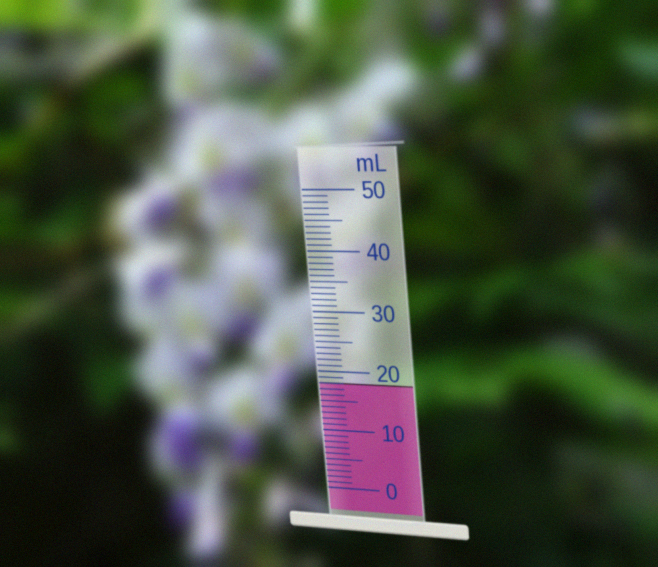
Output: 18
